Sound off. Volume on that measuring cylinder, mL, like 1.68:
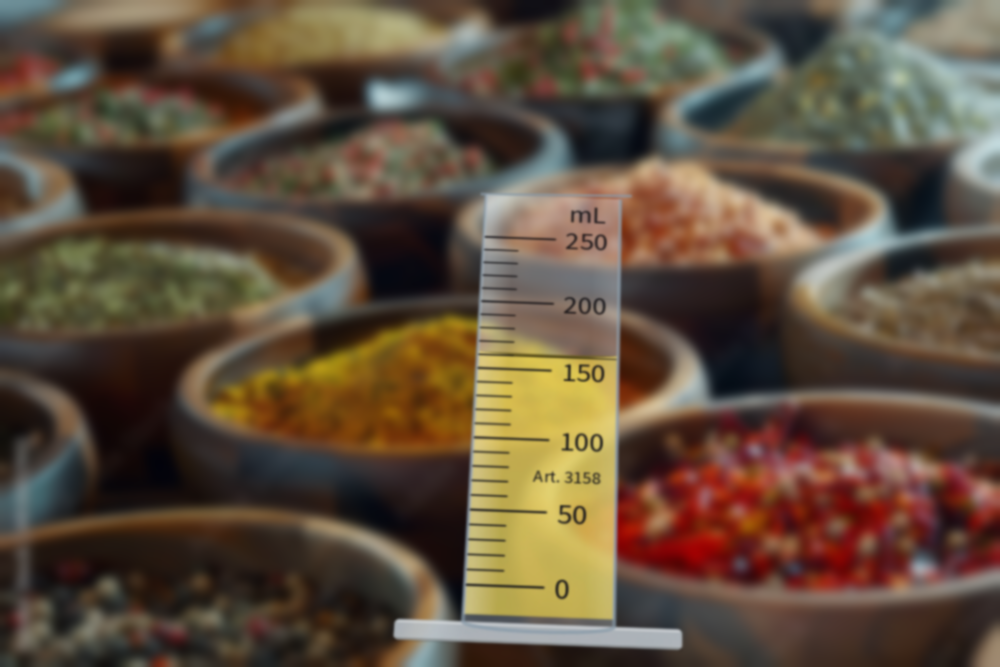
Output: 160
